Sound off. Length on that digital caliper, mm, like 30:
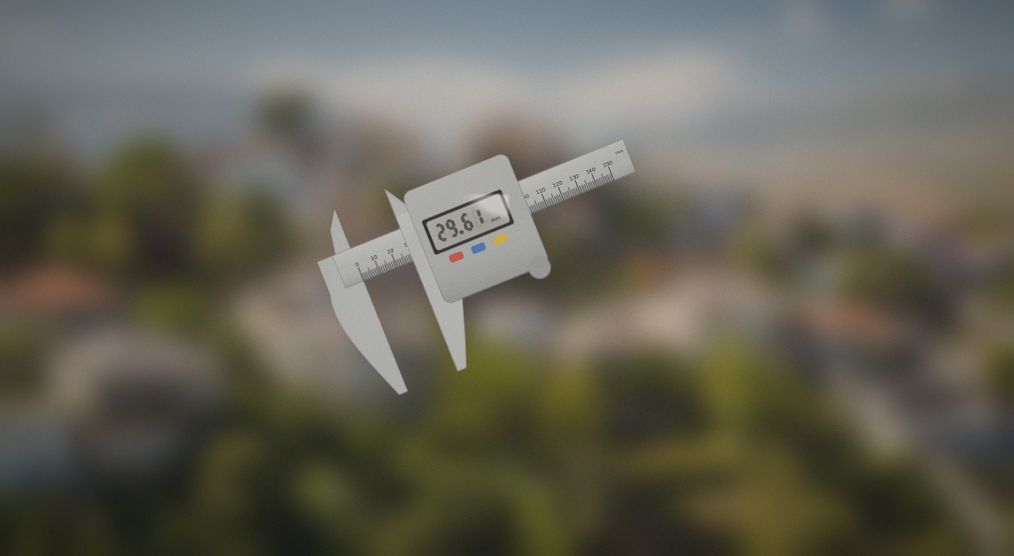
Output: 29.61
